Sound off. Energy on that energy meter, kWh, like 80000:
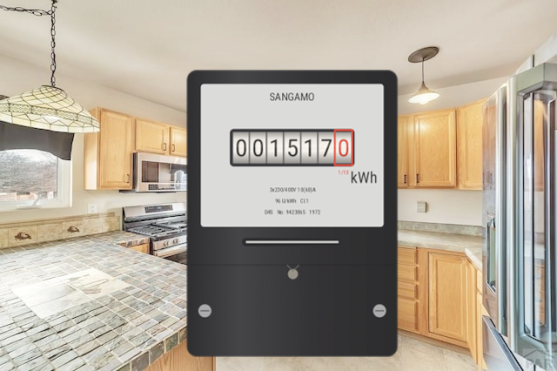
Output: 1517.0
